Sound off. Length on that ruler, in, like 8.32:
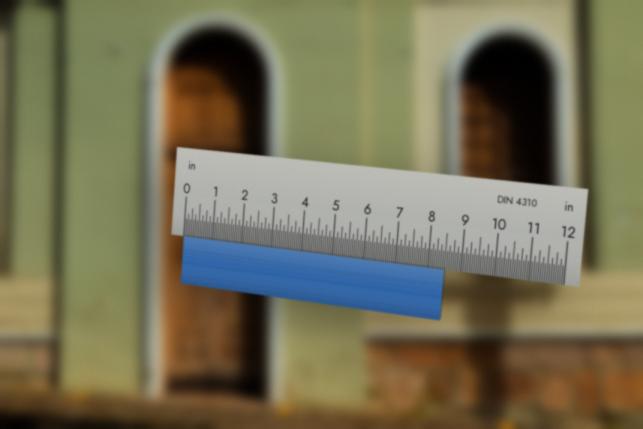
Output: 8.5
